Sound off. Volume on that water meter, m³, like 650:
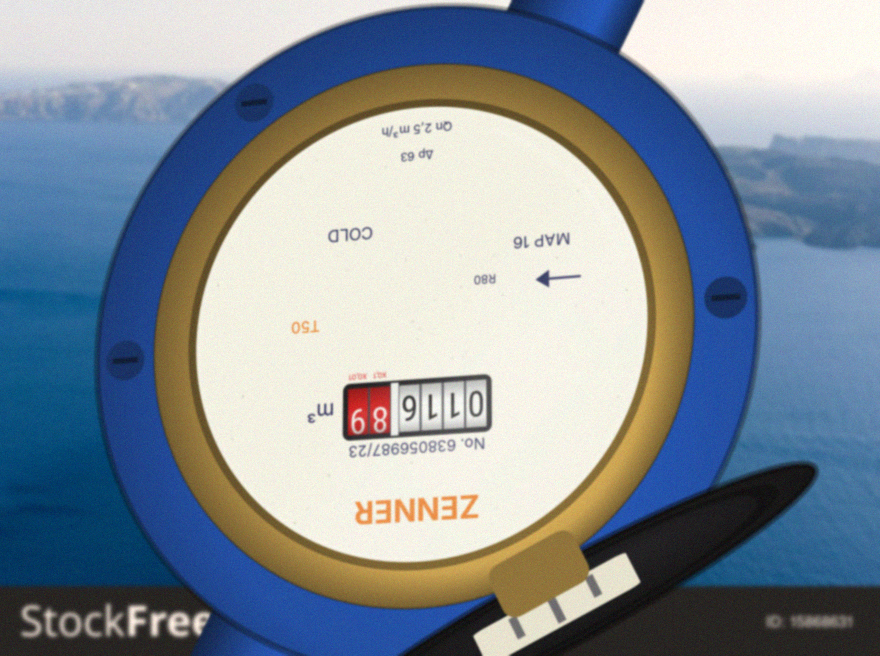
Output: 116.89
